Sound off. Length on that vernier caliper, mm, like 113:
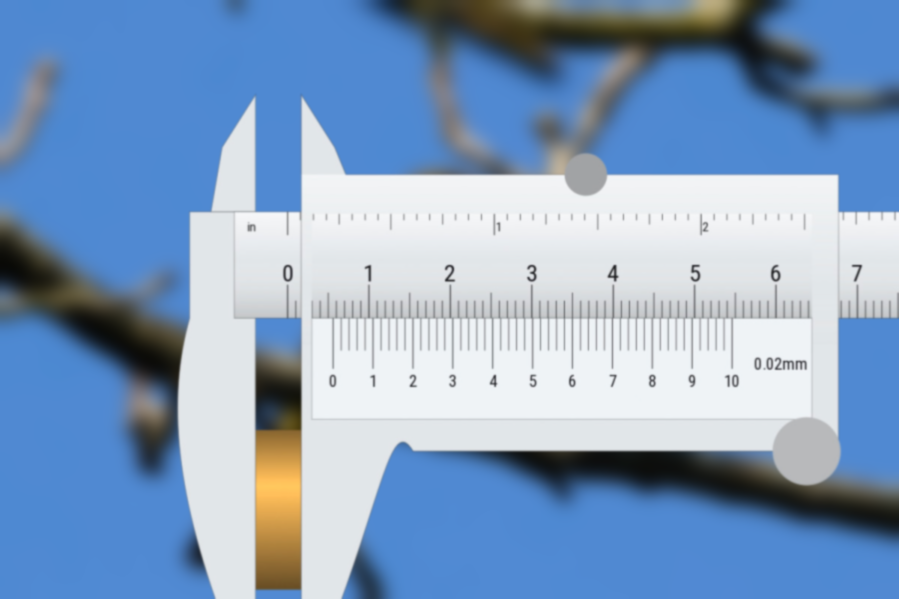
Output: 5.6
